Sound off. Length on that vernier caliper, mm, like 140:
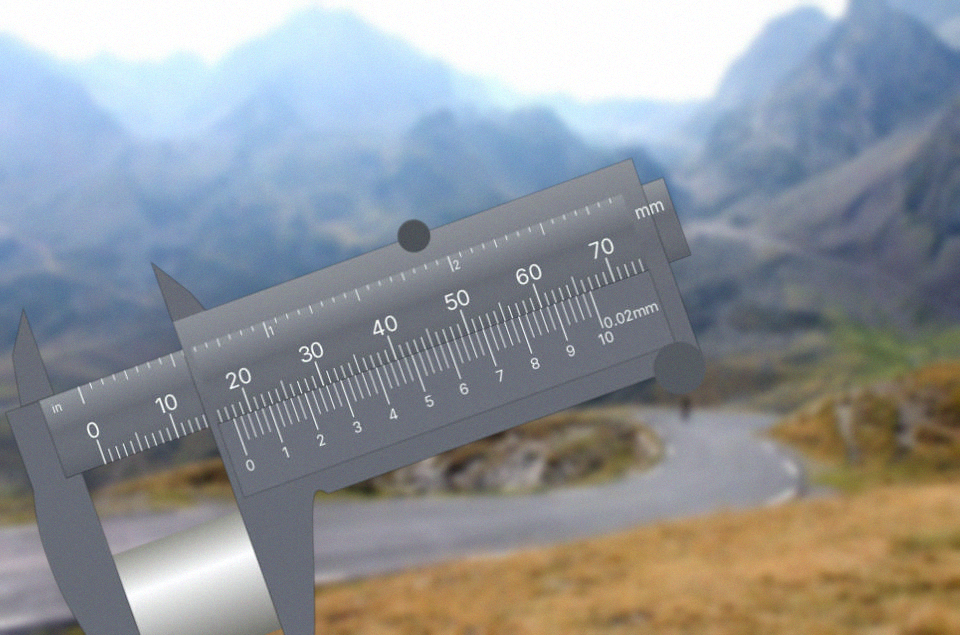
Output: 17.6
